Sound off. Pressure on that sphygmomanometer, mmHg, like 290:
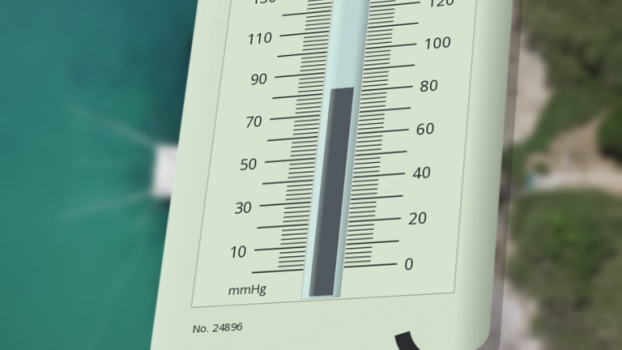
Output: 82
